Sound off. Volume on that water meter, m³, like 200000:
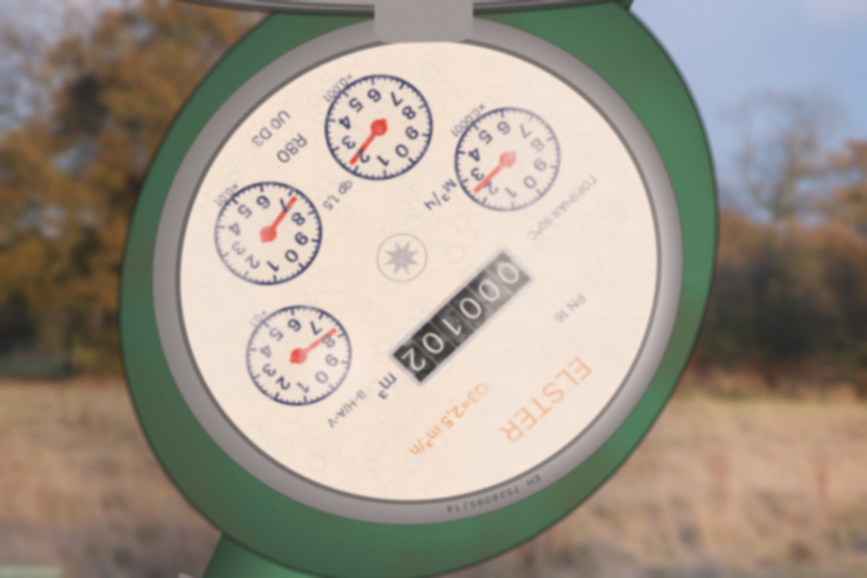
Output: 102.7722
